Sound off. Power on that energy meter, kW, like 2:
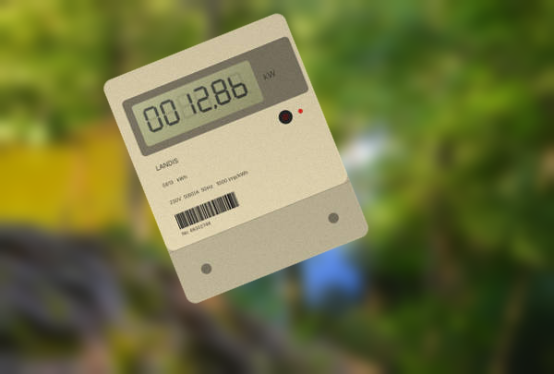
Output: 12.86
